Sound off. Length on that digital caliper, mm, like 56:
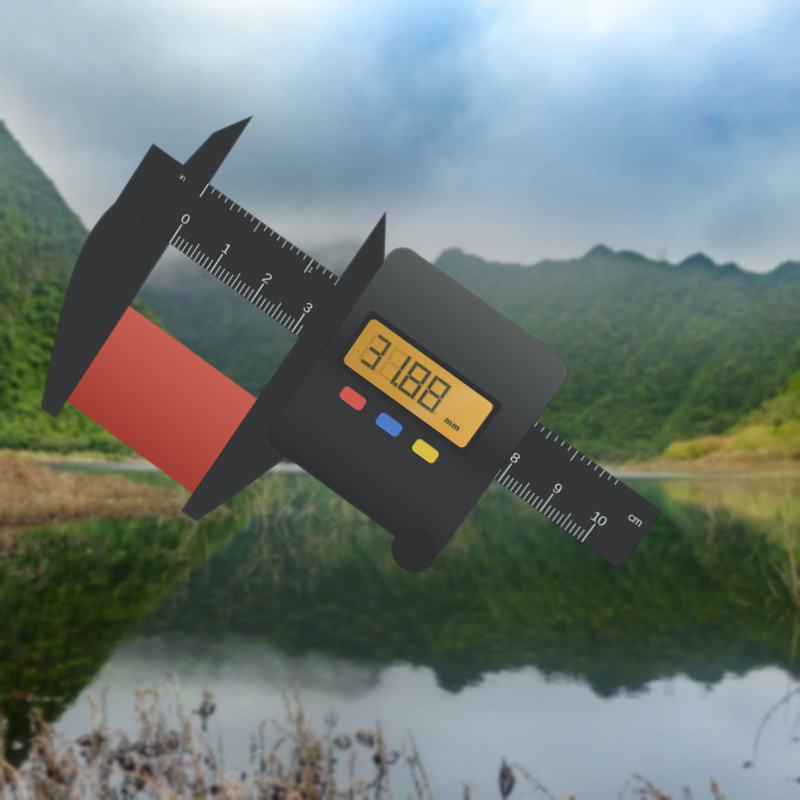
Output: 31.88
